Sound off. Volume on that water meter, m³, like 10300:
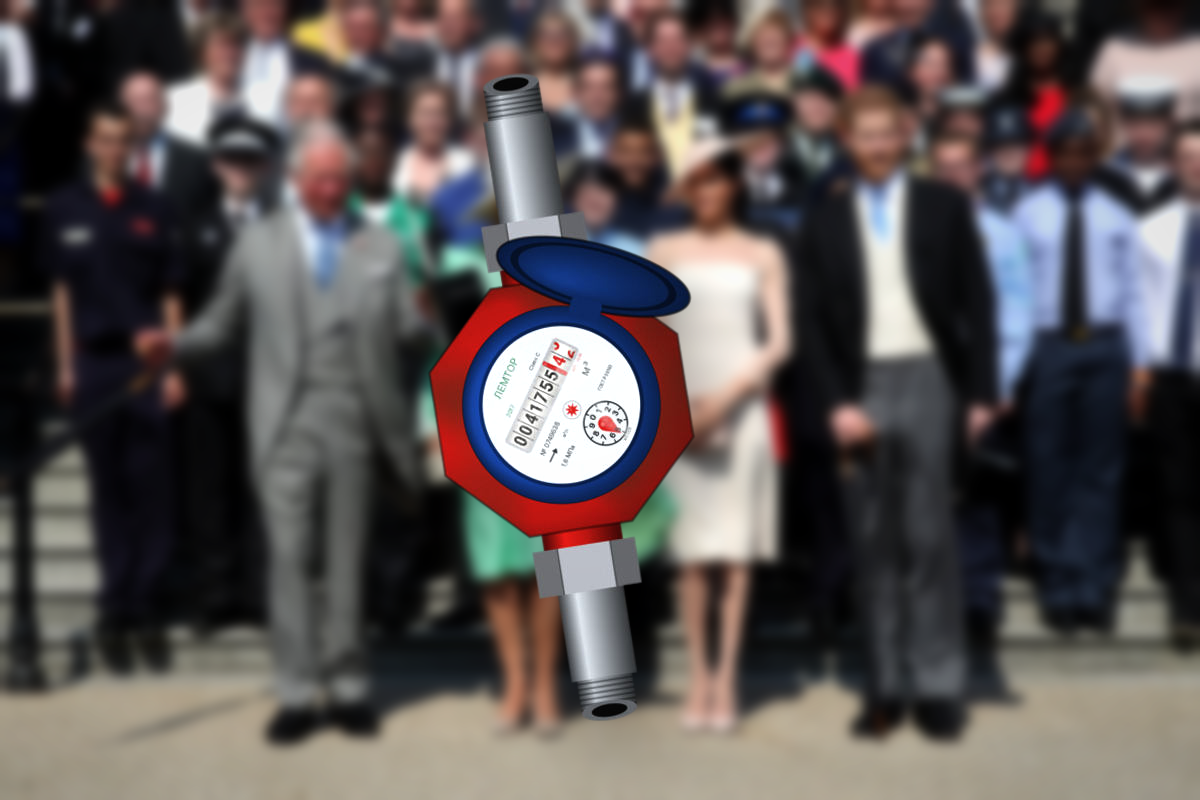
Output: 41755.455
